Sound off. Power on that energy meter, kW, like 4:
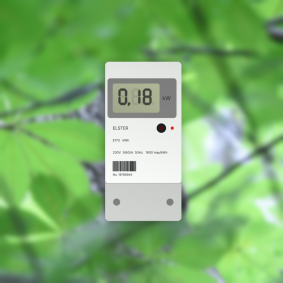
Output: 0.18
